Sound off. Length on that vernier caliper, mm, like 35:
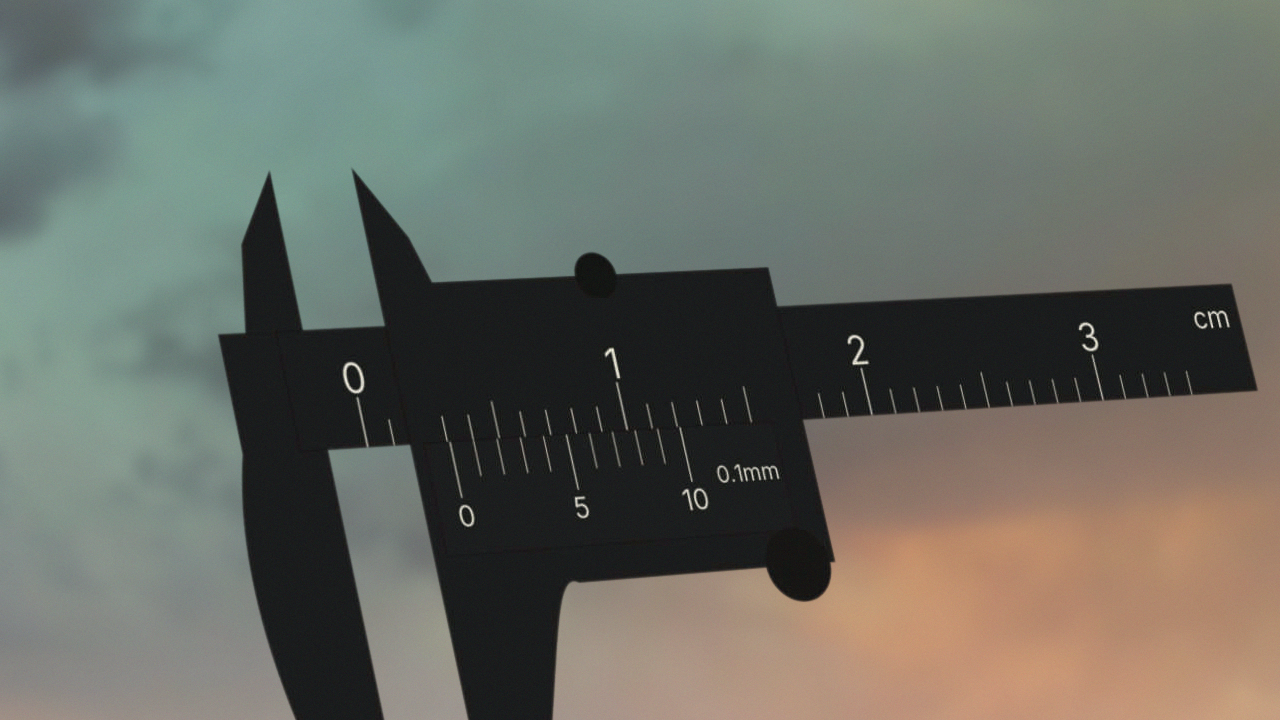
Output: 3.1
